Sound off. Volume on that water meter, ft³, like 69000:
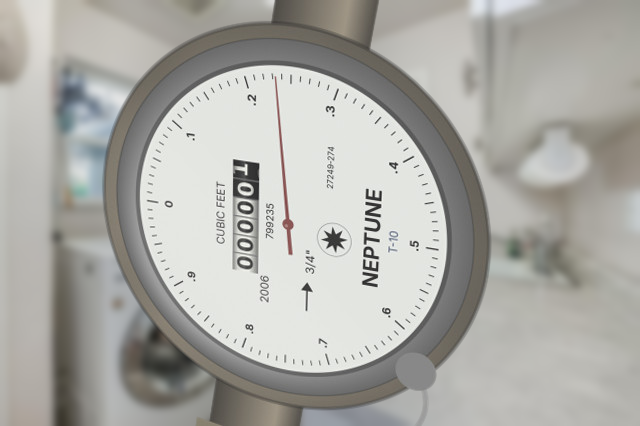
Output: 1.23
